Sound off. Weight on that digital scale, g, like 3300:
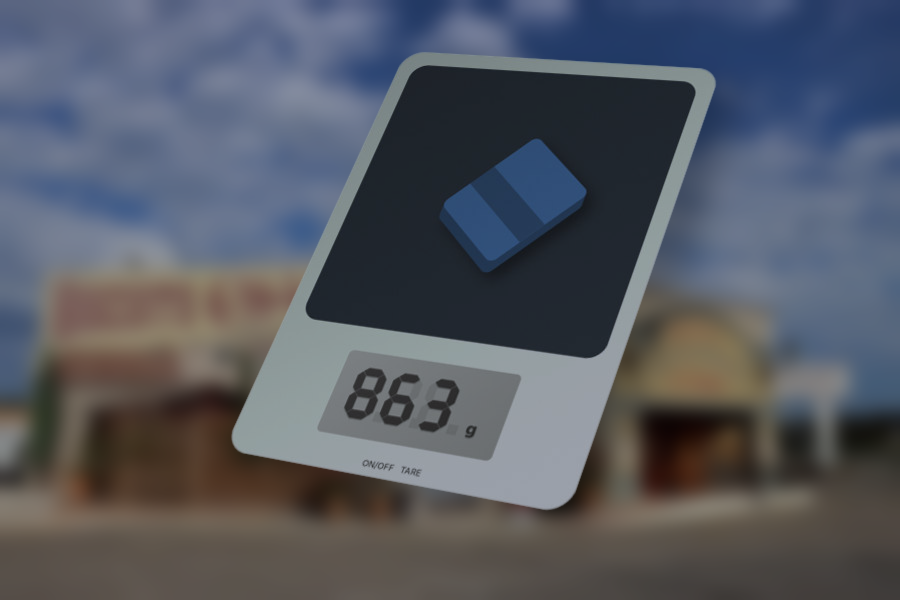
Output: 863
